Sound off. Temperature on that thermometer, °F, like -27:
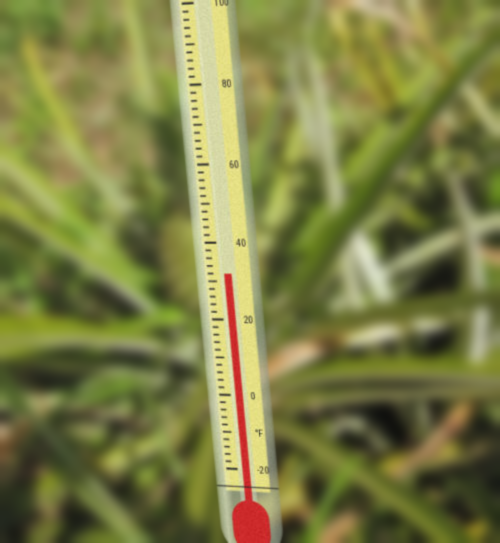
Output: 32
